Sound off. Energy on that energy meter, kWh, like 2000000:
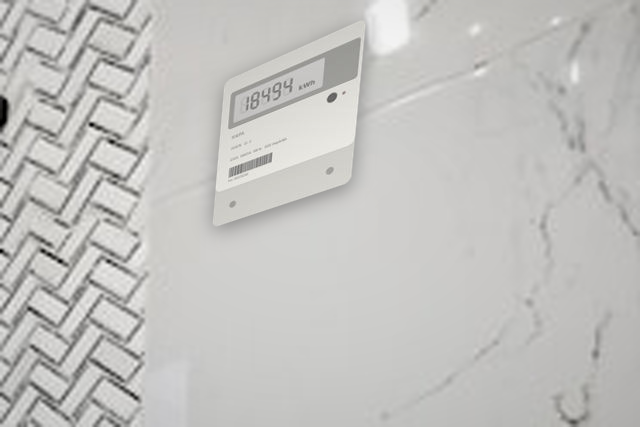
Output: 18494
